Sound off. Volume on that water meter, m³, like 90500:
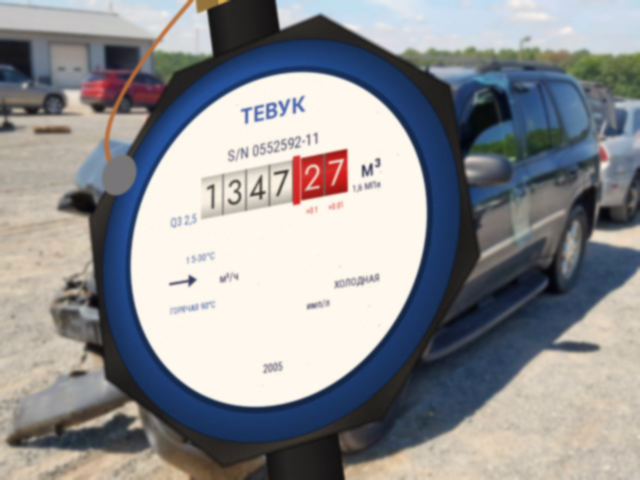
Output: 1347.27
